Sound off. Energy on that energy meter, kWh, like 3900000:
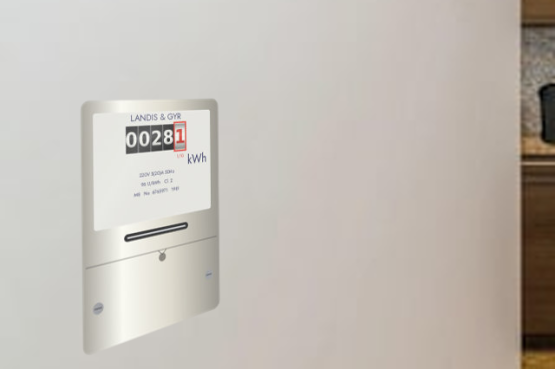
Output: 28.1
